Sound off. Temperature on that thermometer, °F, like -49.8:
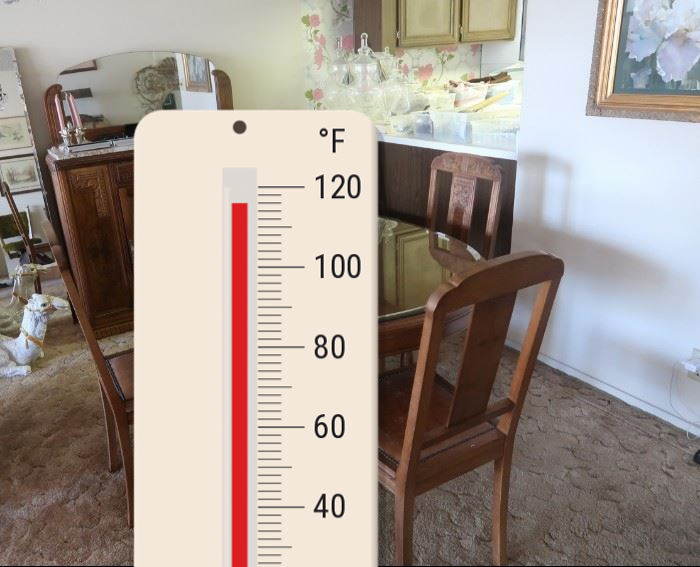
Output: 116
